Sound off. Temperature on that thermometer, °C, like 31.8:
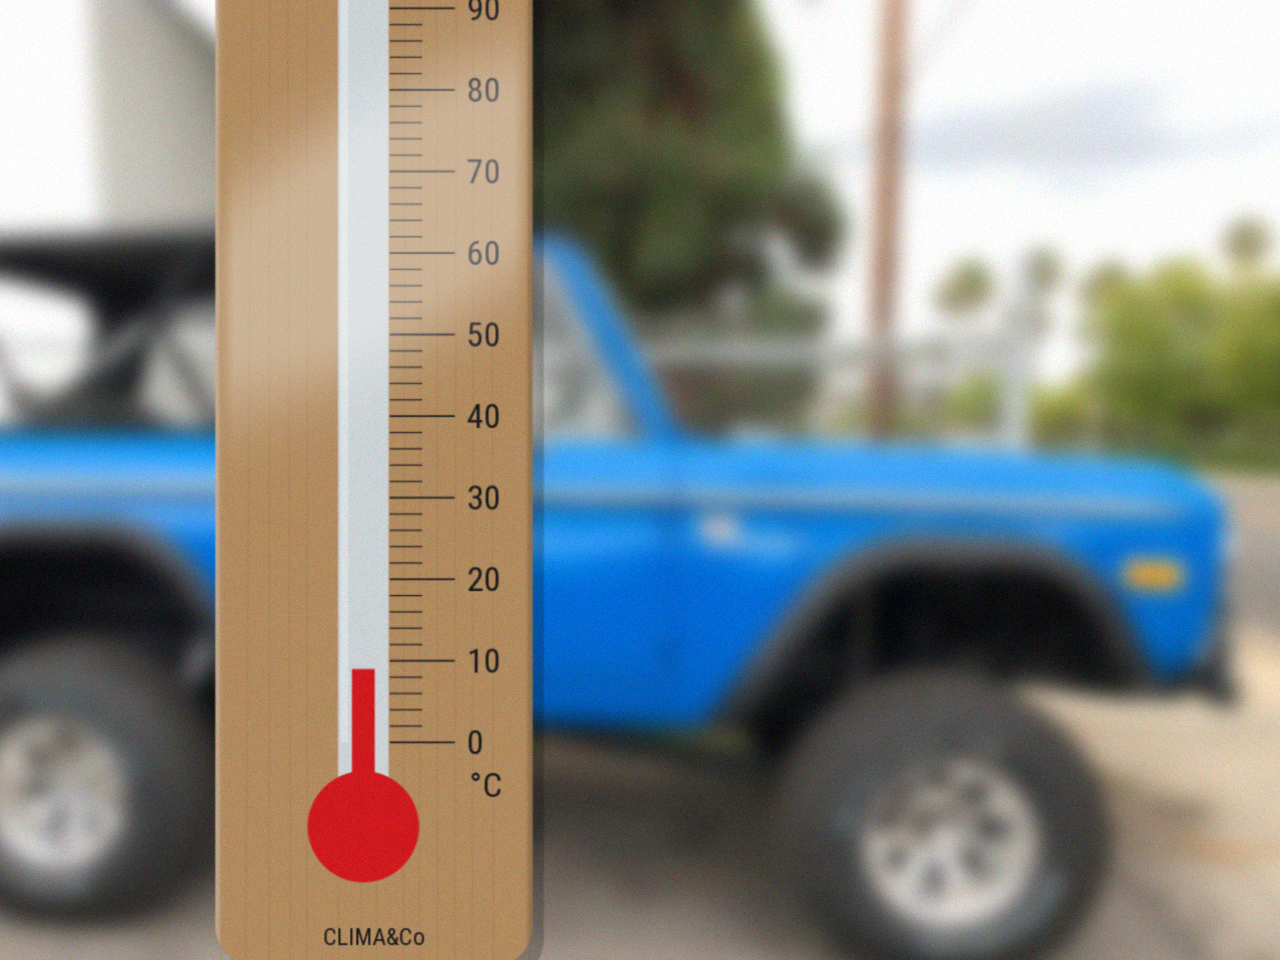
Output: 9
